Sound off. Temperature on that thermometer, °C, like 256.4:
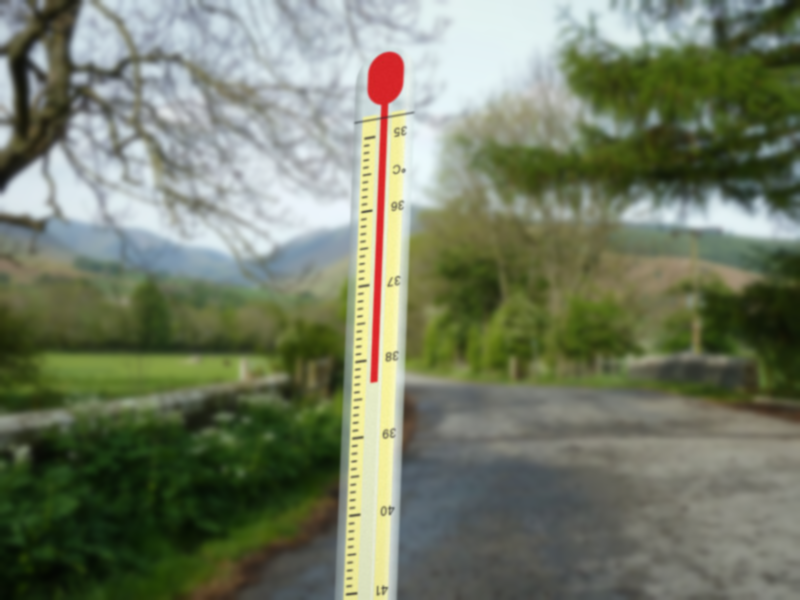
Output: 38.3
